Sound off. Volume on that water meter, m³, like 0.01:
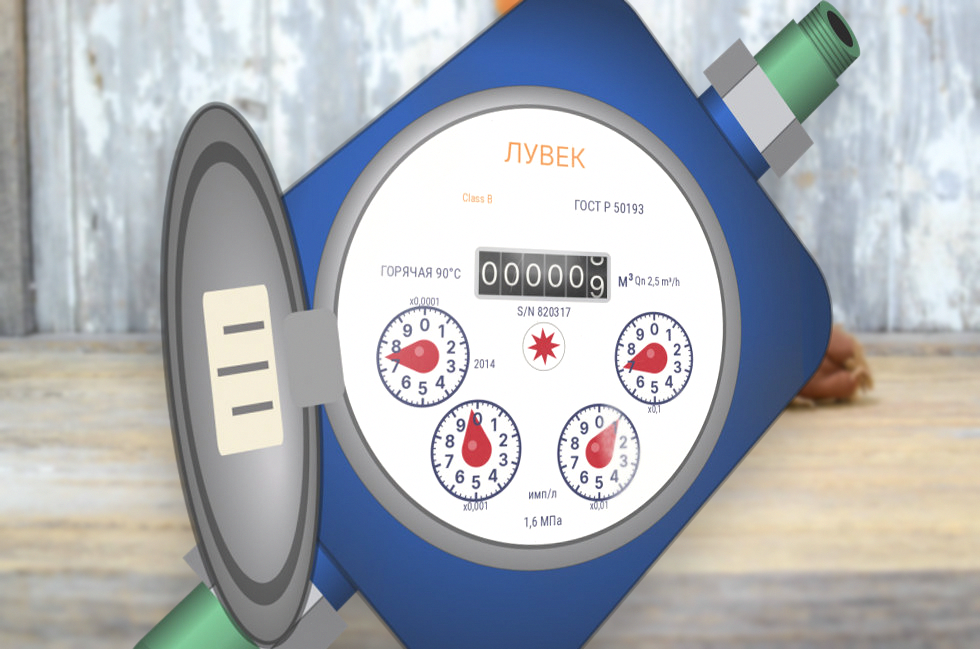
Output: 8.7097
